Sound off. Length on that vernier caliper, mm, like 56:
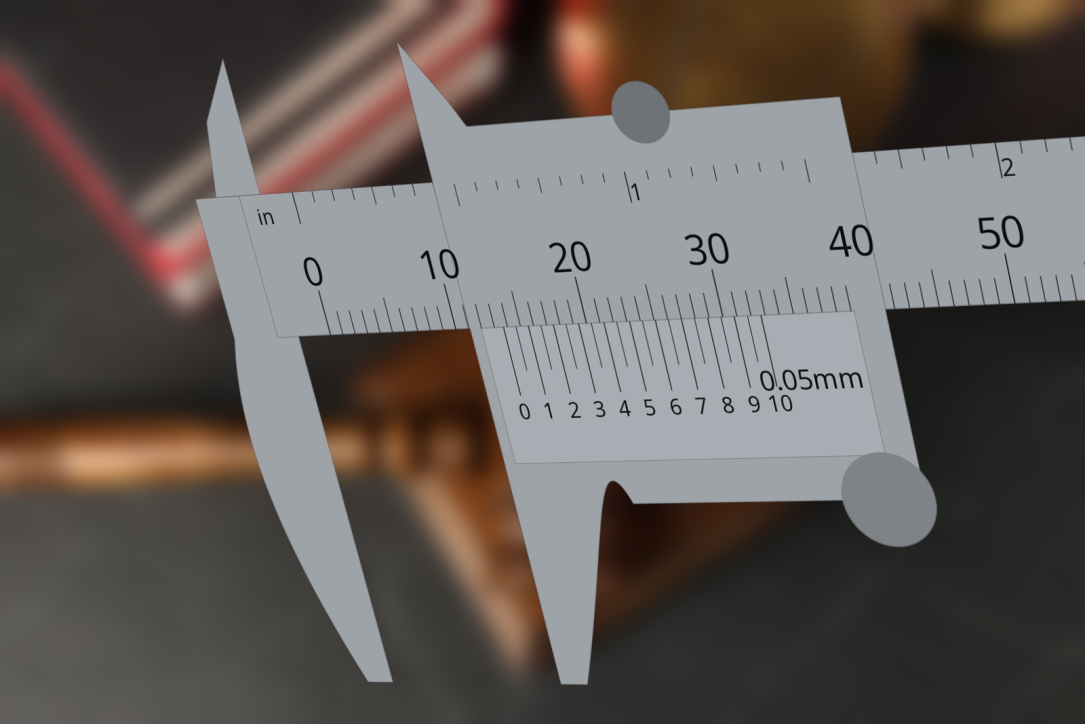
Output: 13.7
